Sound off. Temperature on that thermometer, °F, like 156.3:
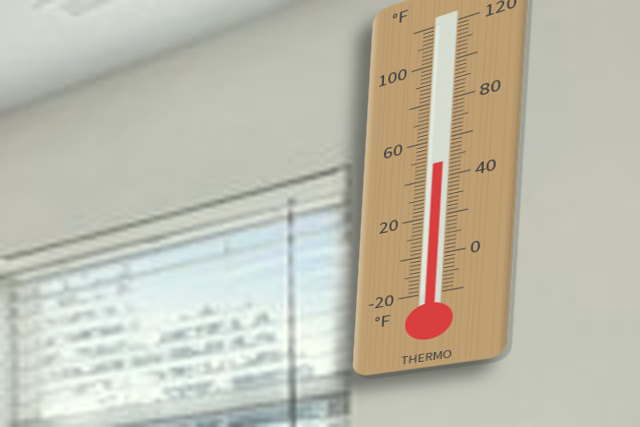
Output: 48
